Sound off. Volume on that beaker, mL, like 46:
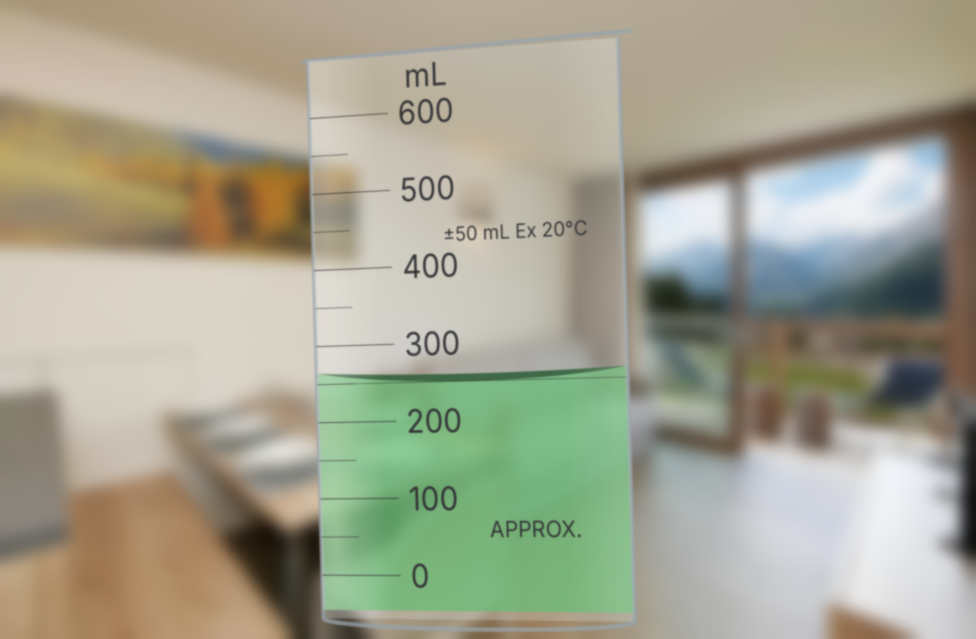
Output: 250
